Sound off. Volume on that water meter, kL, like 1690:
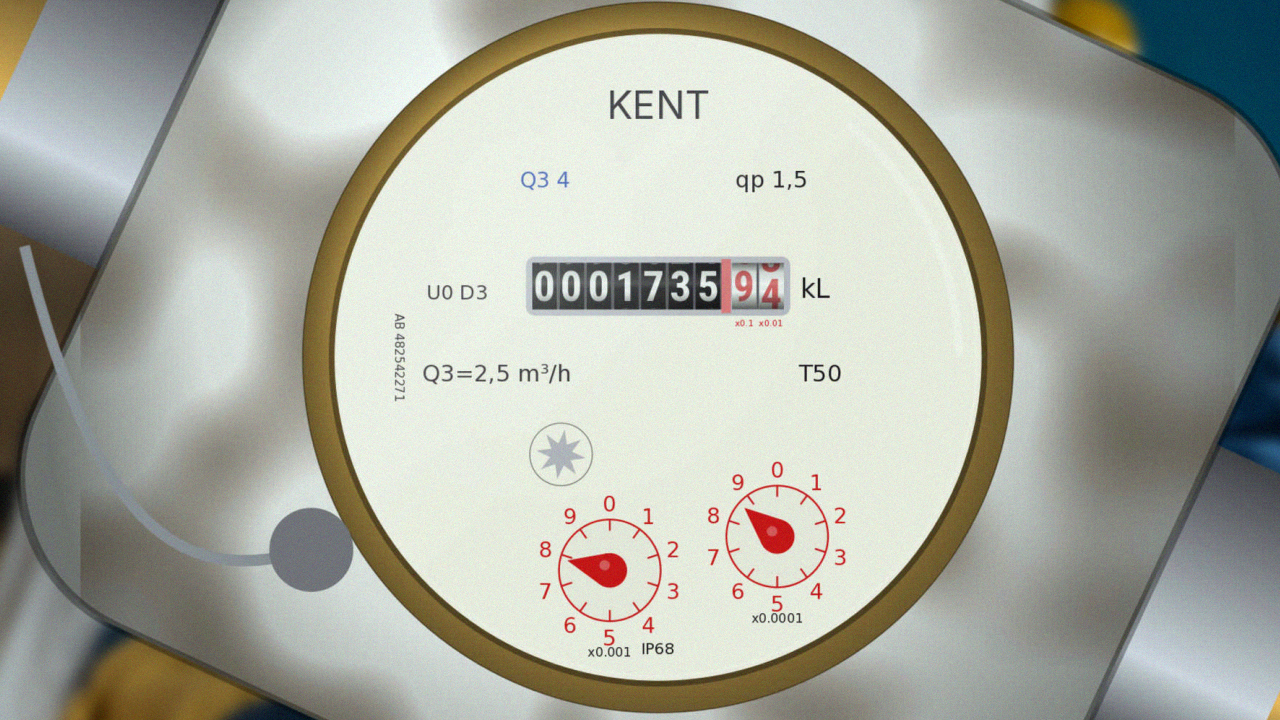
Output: 1735.9378
